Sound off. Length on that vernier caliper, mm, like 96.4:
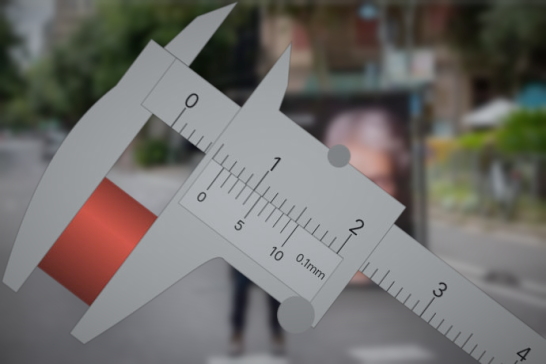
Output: 6.4
